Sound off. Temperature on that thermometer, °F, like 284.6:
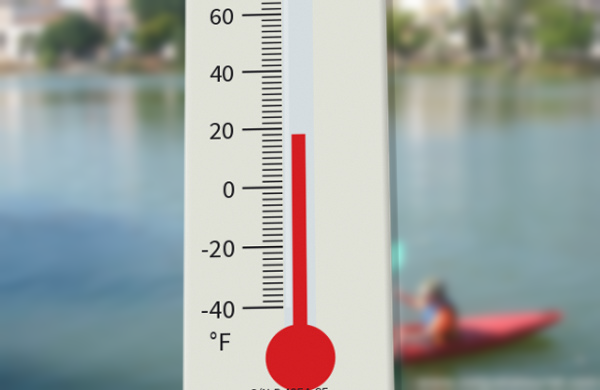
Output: 18
